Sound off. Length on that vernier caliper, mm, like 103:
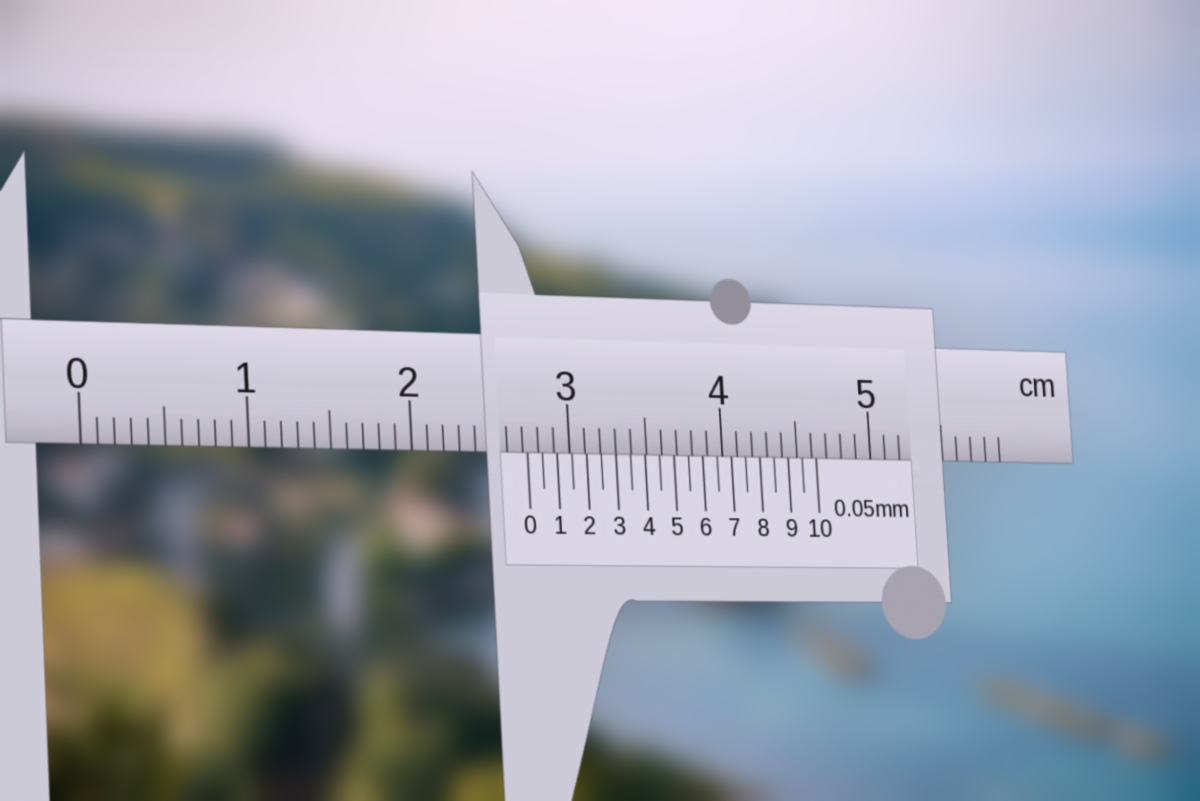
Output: 27.3
